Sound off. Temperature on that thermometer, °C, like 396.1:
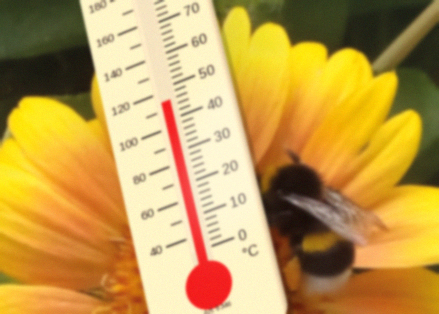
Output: 46
